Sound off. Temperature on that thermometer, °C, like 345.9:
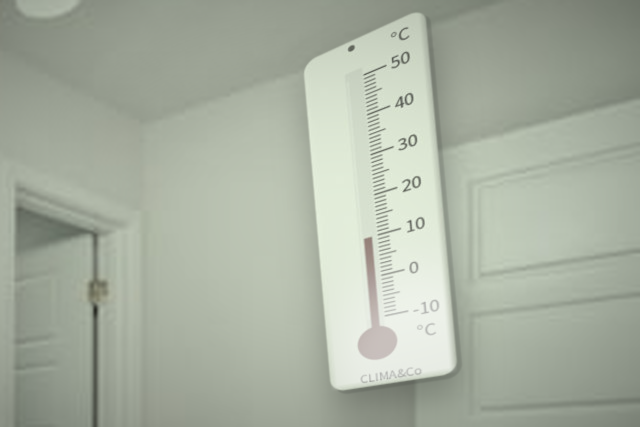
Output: 10
